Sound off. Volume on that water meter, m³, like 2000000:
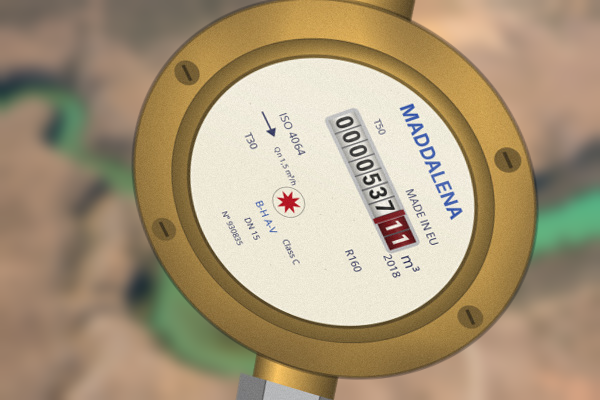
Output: 537.11
